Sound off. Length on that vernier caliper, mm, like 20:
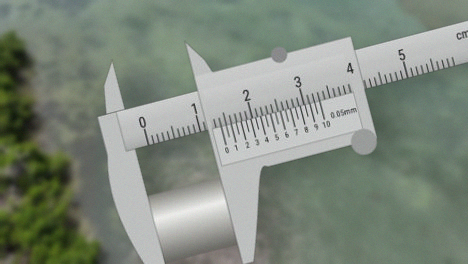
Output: 14.0
